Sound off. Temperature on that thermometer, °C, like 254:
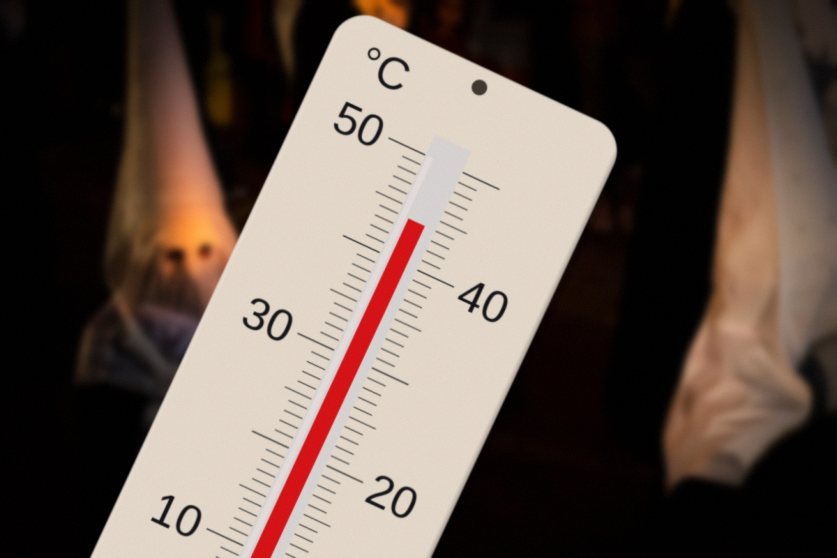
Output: 44
